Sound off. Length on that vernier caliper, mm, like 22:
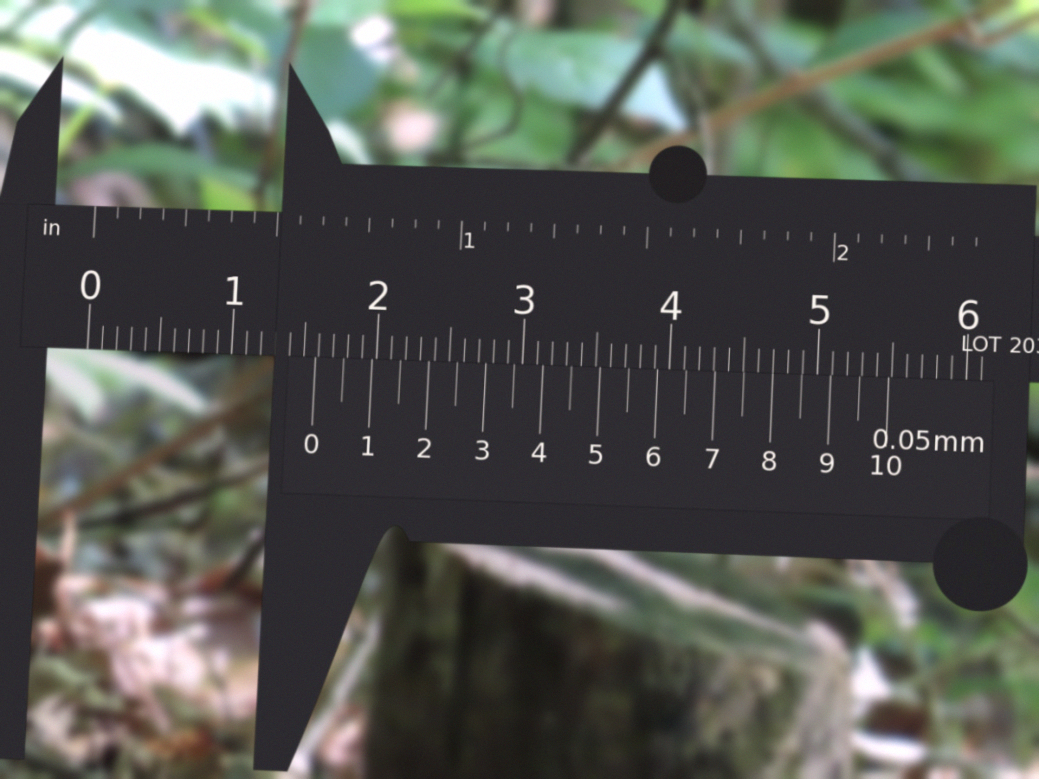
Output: 15.8
